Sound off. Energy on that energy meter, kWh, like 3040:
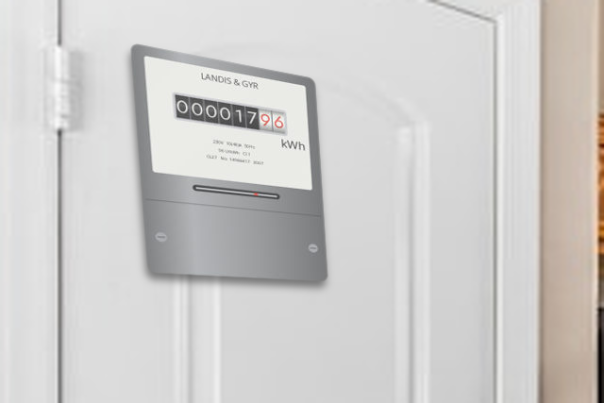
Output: 17.96
